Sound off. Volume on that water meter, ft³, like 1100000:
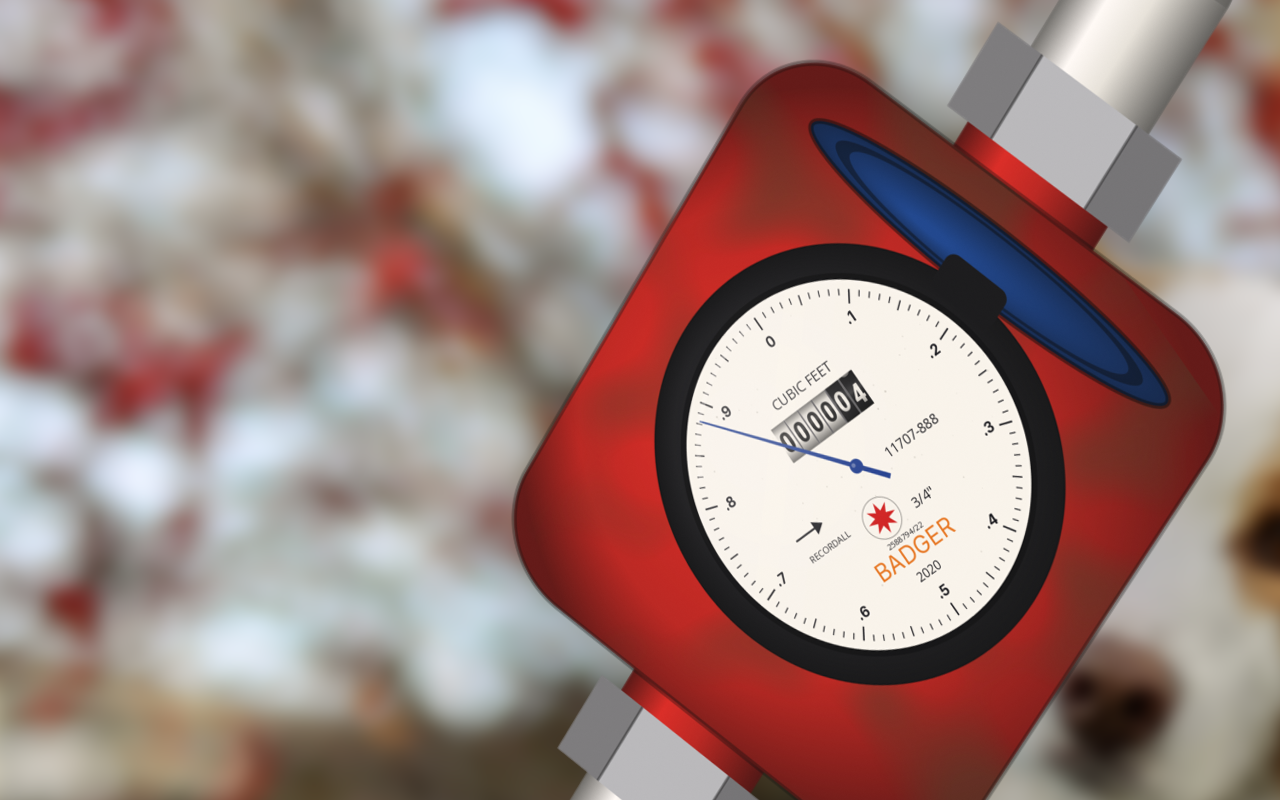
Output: 3.88
